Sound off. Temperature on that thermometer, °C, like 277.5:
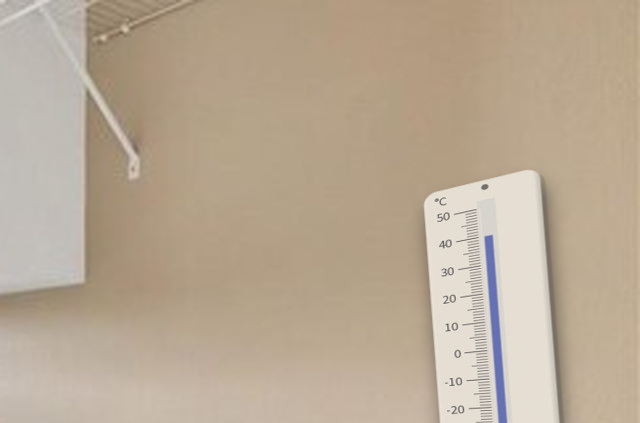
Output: 40
